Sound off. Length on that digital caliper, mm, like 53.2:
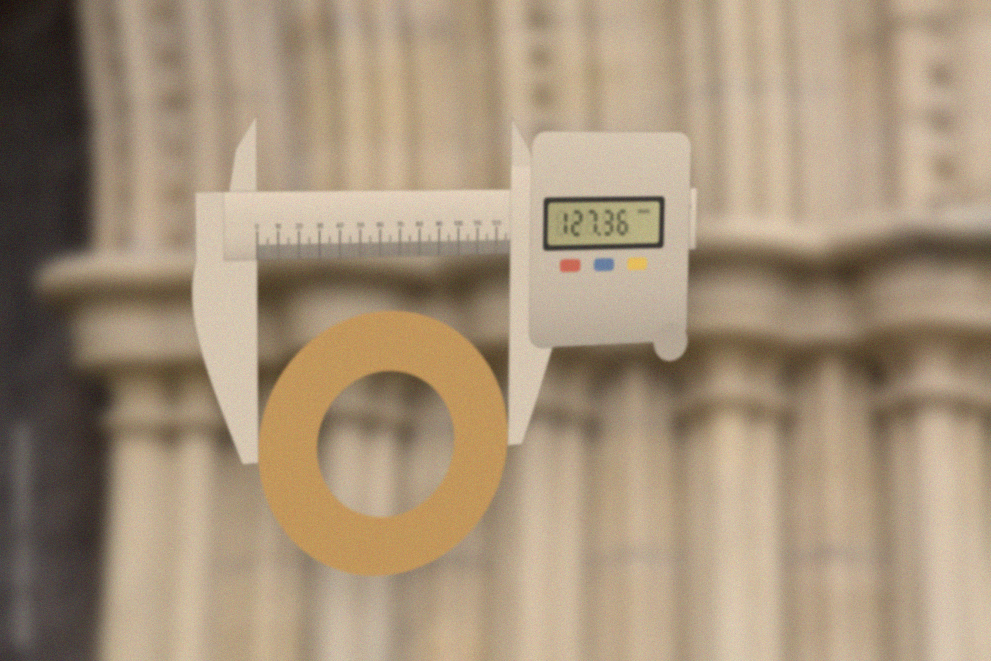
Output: 127.36
